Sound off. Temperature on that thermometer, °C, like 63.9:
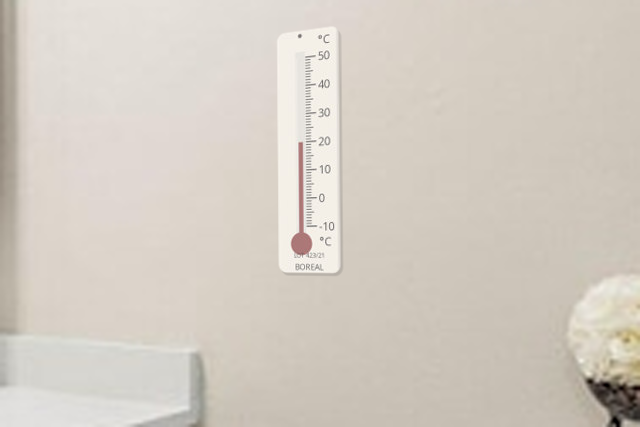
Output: 20
